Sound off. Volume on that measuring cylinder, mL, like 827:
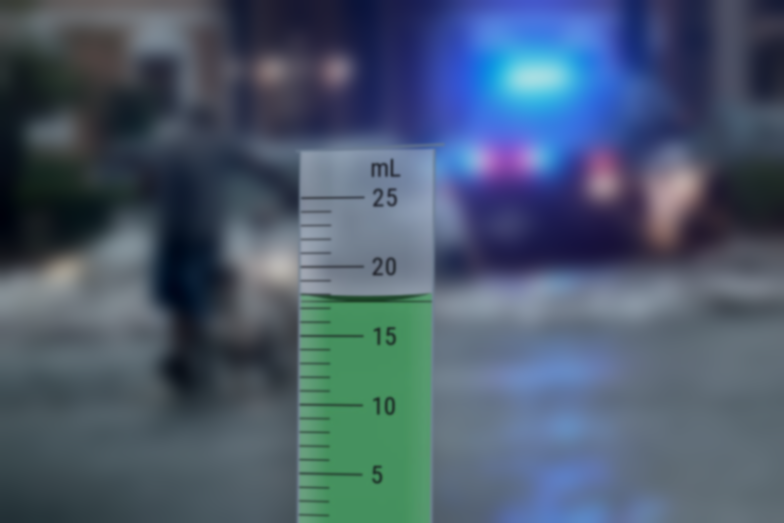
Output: 17.5
